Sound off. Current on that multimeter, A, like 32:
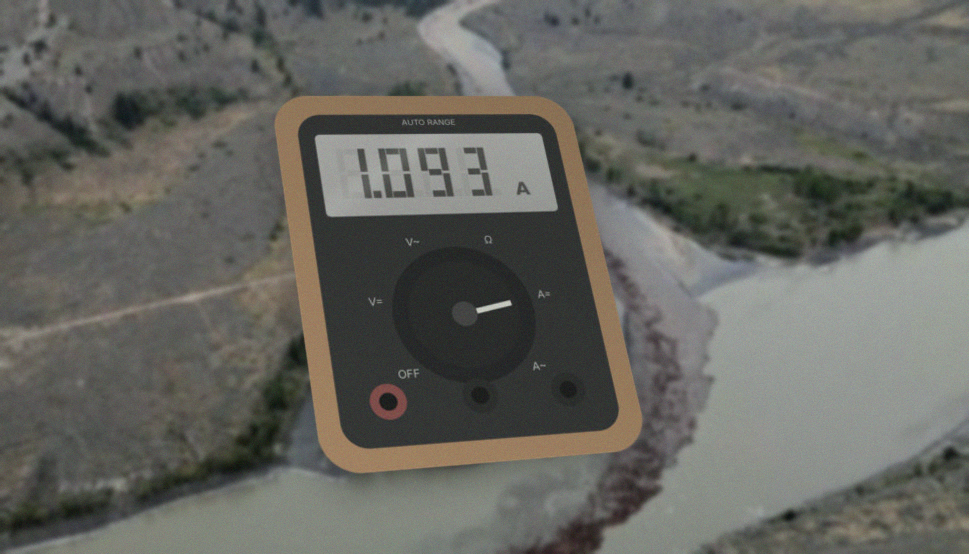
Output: 1.093
